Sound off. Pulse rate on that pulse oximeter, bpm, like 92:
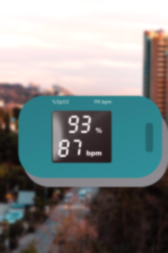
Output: 87
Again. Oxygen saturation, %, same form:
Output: 93
